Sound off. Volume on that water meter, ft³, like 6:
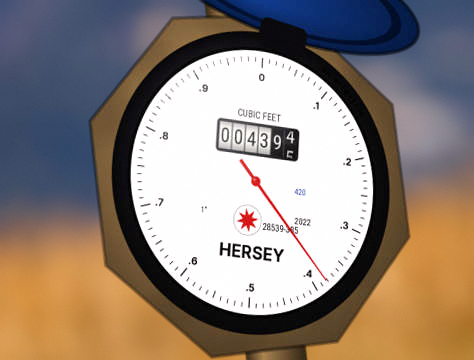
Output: 4394.38
